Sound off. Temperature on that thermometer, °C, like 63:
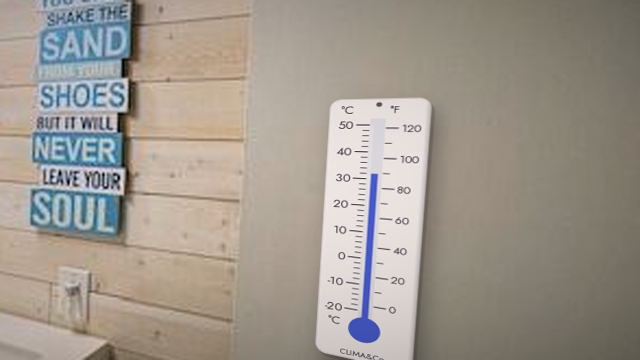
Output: 32
